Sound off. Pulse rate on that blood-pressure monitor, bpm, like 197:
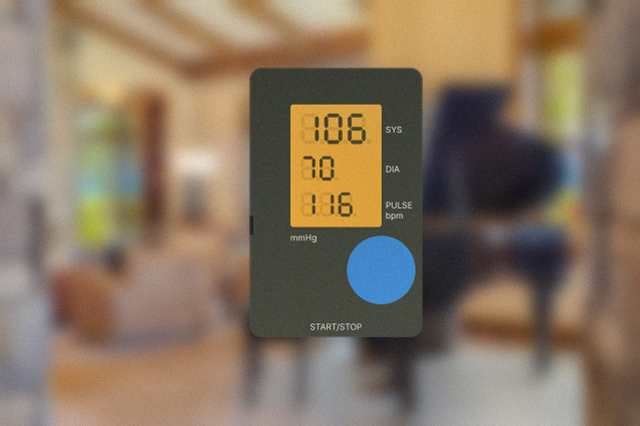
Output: 116
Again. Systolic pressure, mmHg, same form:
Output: 106
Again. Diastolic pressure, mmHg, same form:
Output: 70
